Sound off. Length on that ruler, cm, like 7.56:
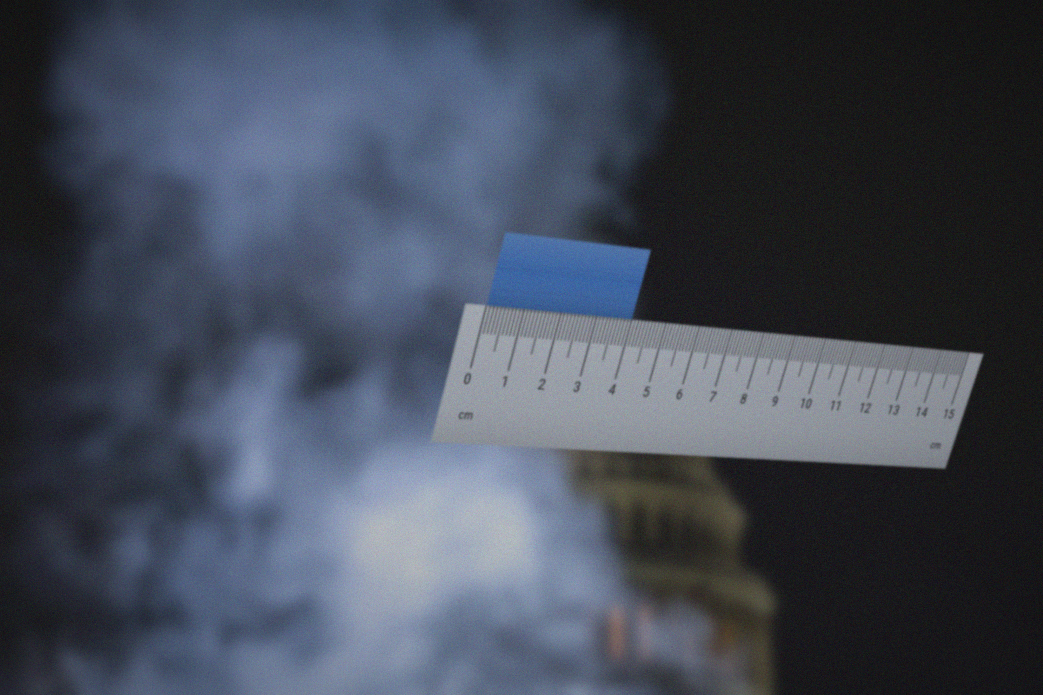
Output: 4
